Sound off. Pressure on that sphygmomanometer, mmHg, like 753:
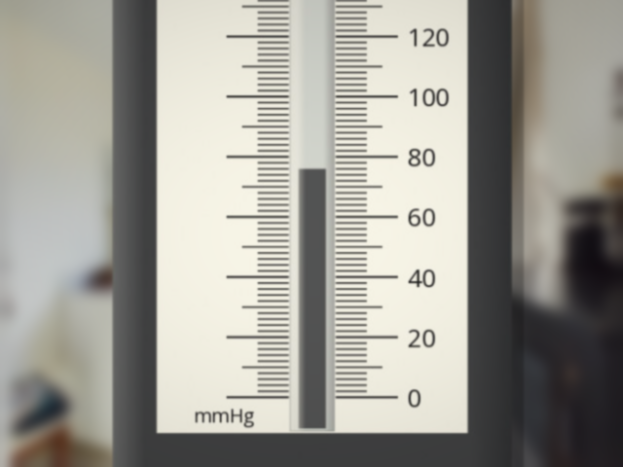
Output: 76
